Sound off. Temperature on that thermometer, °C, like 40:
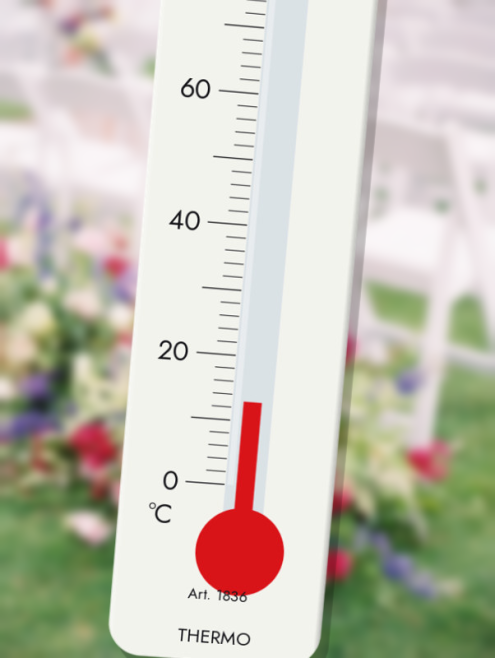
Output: 13
